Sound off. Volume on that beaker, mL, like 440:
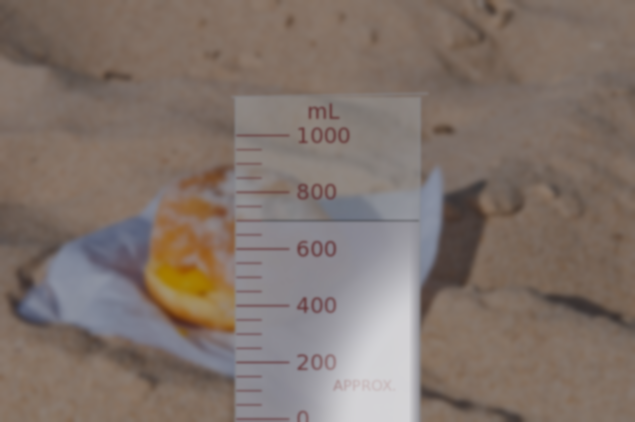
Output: 700
